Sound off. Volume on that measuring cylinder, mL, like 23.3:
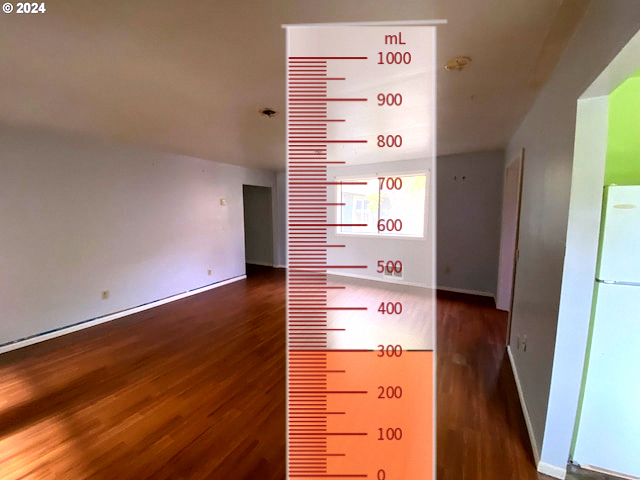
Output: 300
